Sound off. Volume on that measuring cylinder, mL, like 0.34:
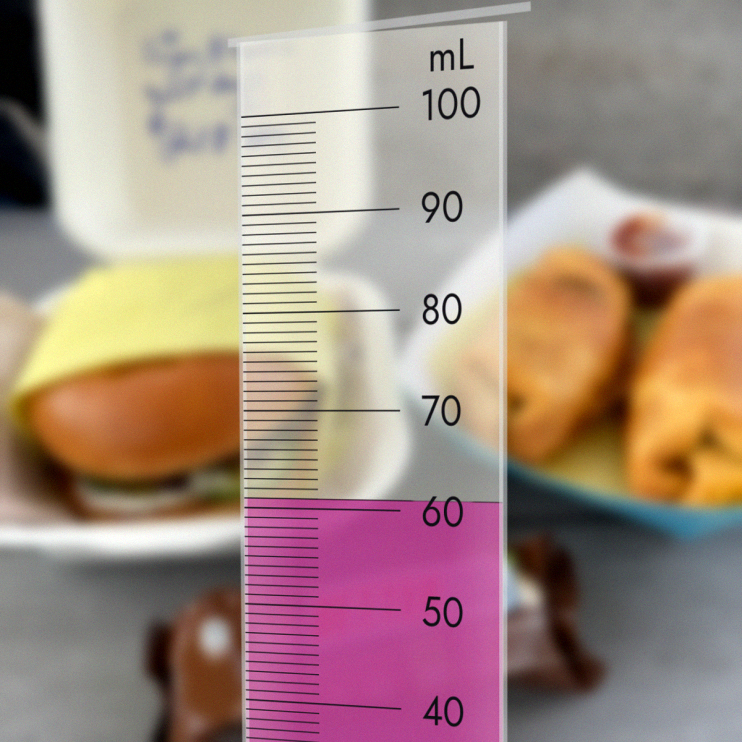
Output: 61
